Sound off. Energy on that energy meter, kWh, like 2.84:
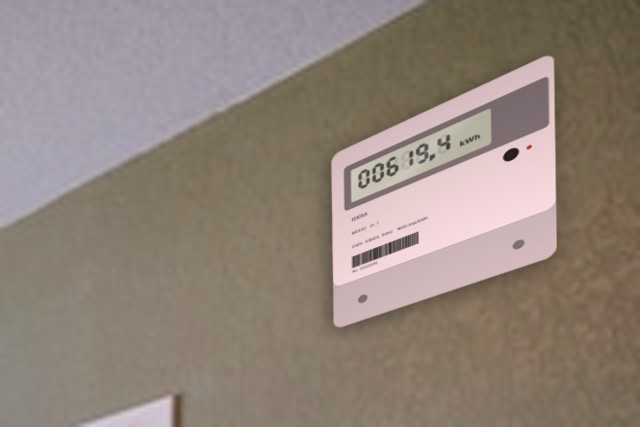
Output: 619.4
